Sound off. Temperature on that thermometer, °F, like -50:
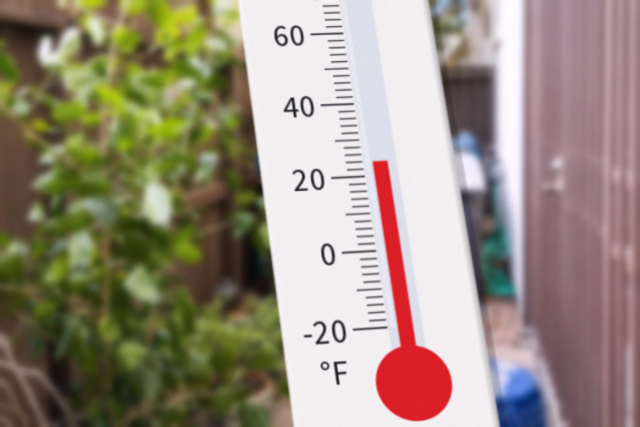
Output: 24
